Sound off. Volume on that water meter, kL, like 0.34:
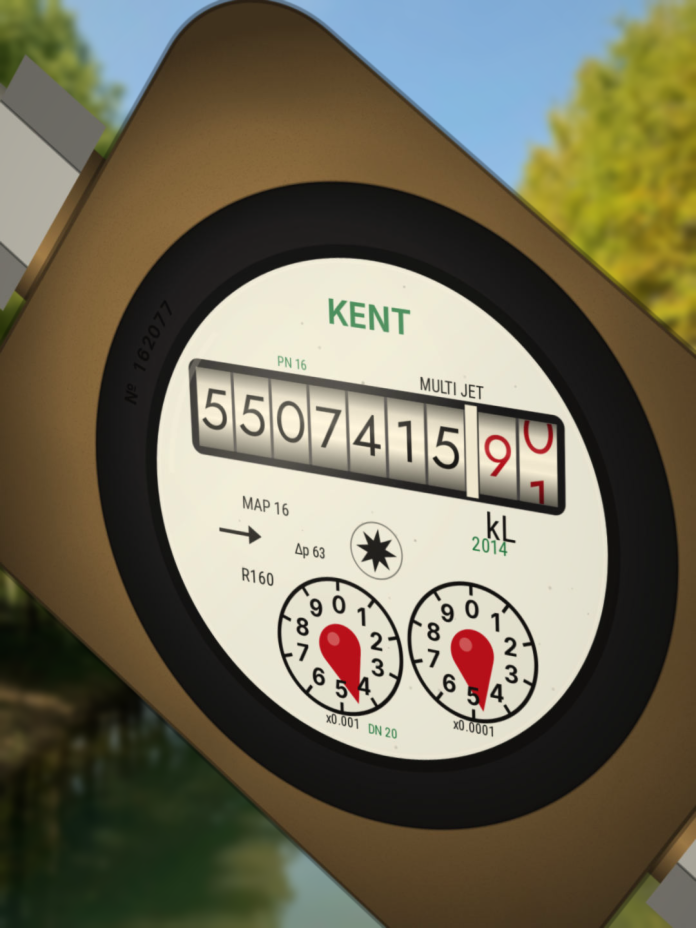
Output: 5507415.9044
